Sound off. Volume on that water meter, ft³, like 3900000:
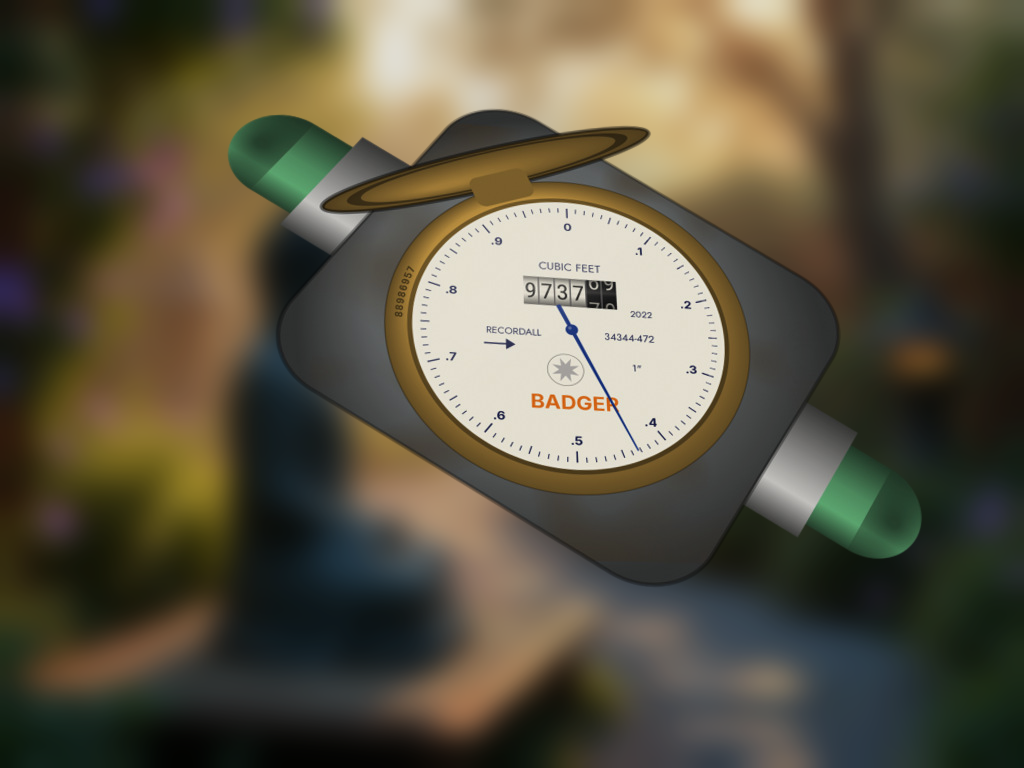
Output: 973769.43
